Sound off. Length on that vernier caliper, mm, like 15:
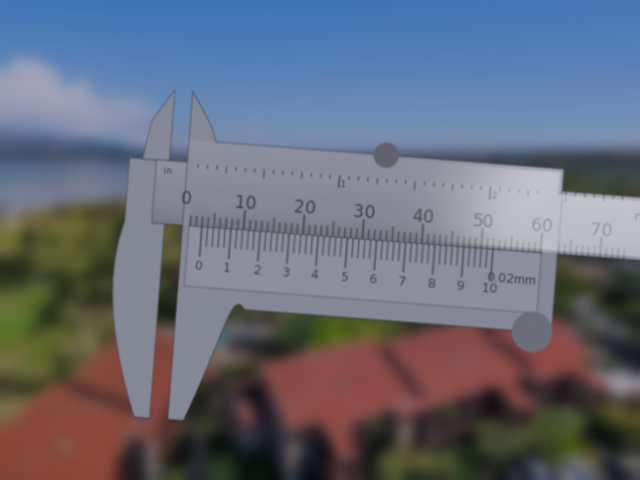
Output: 3.0
